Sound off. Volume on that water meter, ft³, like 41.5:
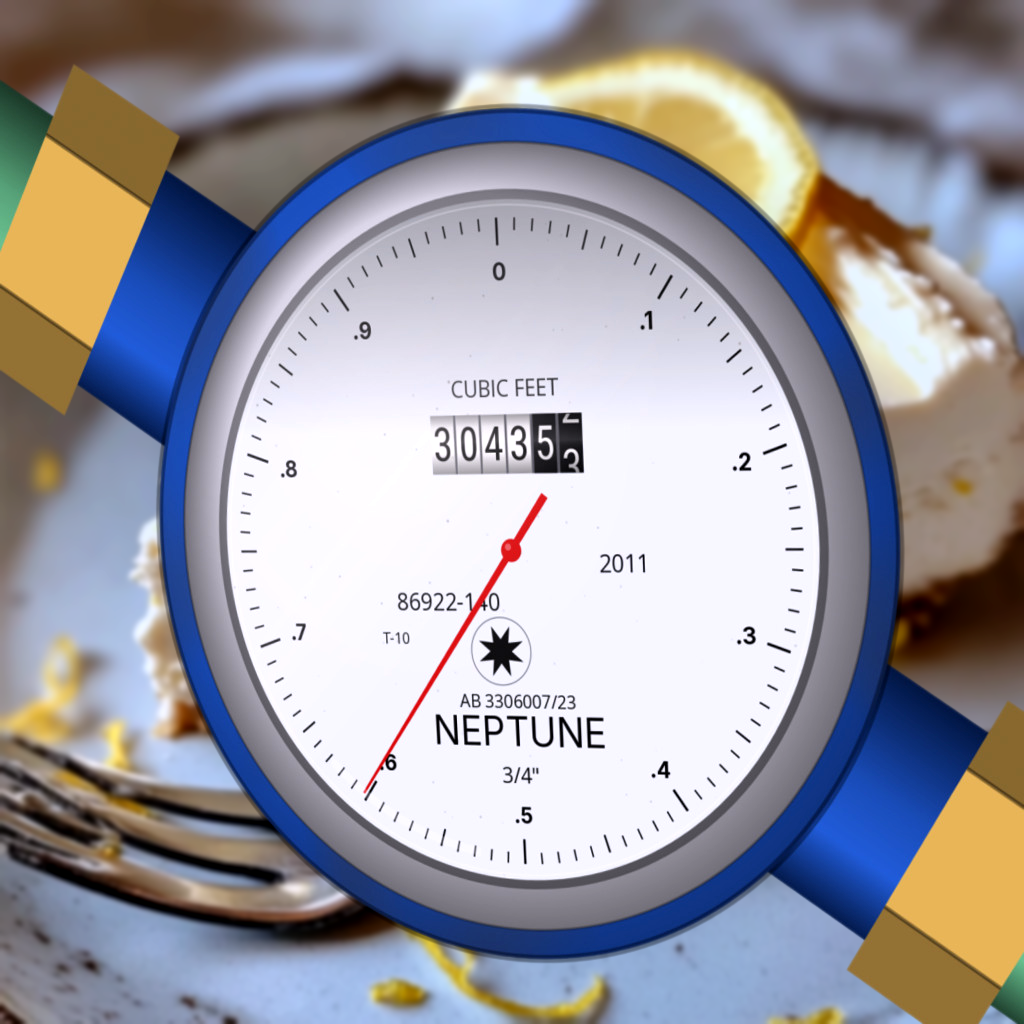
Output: 304352.60
